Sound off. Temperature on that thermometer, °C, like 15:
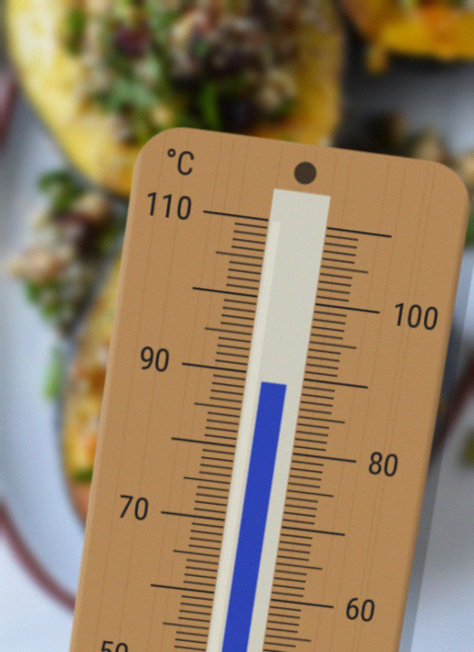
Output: 89
